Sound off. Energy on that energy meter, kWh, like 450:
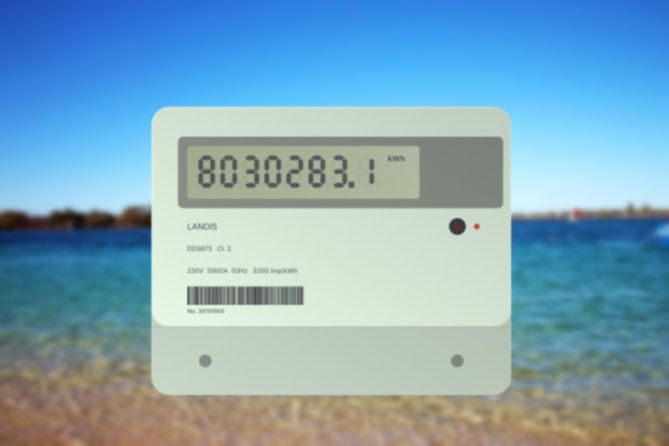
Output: 8030283.1
